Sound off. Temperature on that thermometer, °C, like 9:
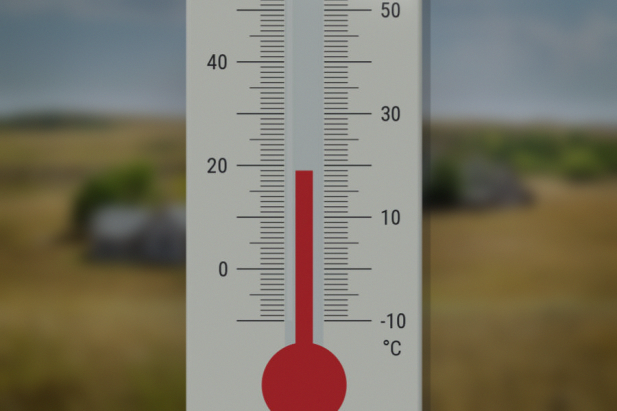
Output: 19
